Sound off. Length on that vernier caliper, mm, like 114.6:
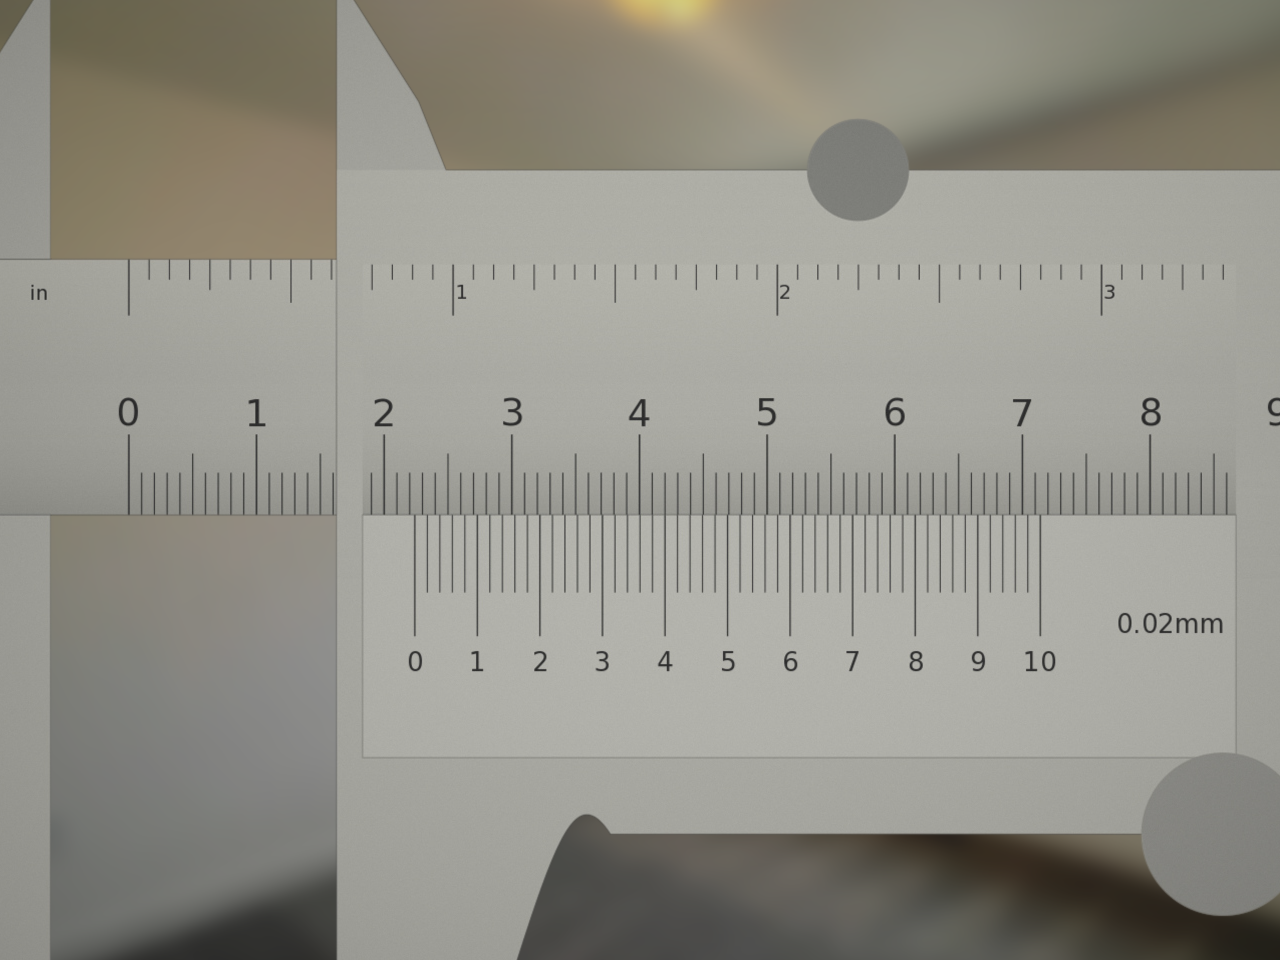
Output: 22.4
